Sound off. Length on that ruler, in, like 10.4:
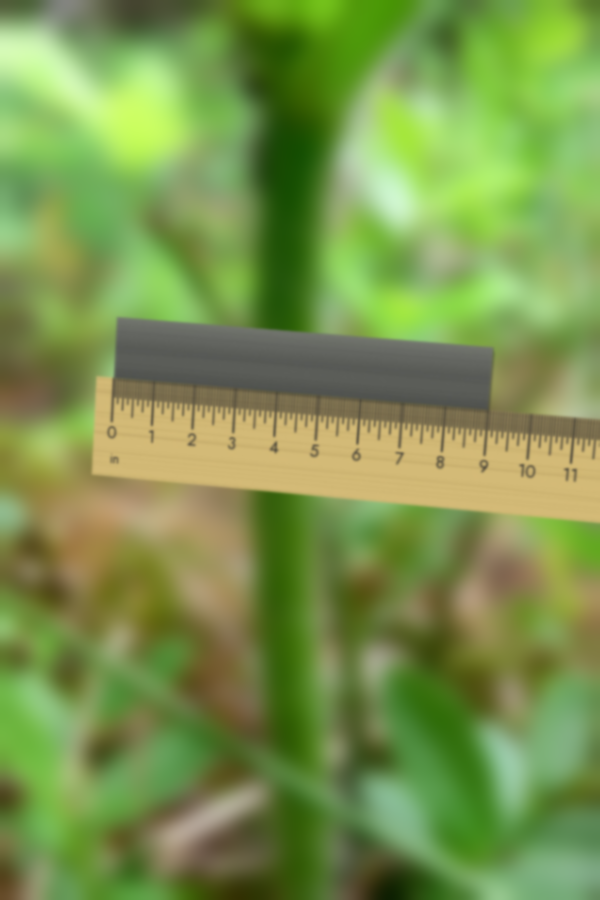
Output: 9
